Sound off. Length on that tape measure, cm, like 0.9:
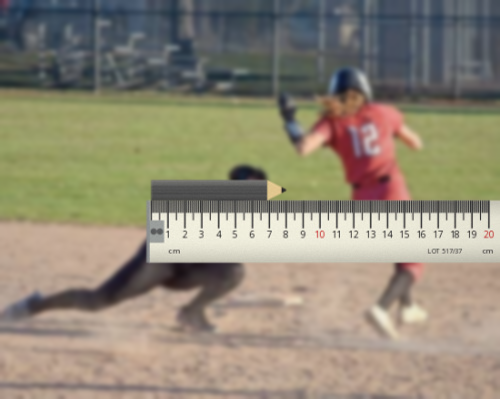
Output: 8
